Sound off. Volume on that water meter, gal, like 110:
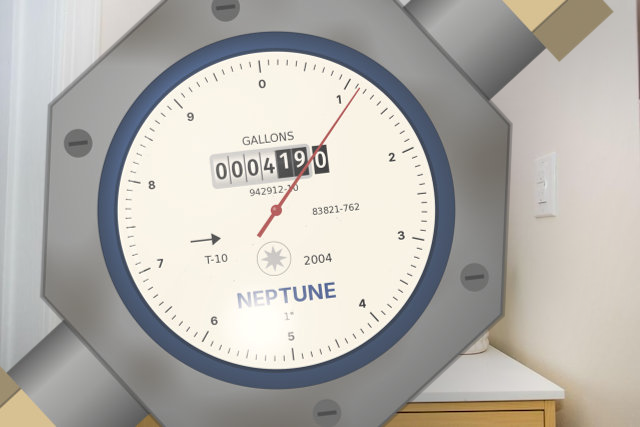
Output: 4191.1
